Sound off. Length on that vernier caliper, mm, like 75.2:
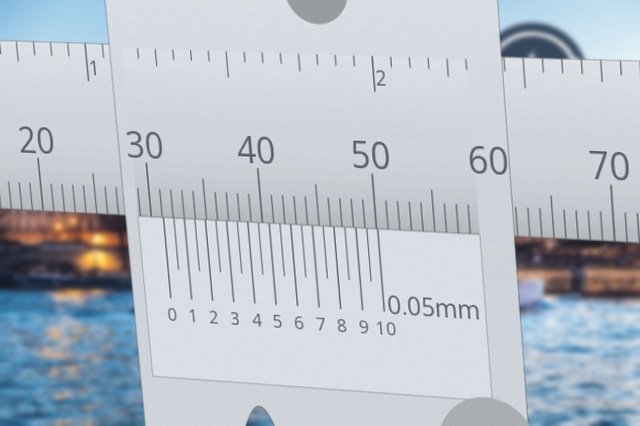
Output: 31.1
